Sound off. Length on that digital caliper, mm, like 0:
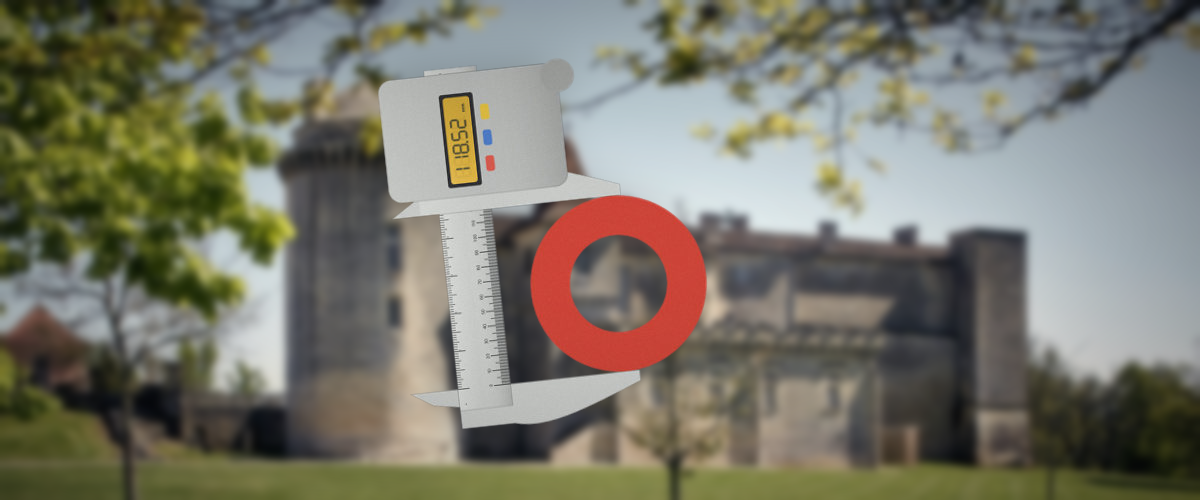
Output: 118.52
